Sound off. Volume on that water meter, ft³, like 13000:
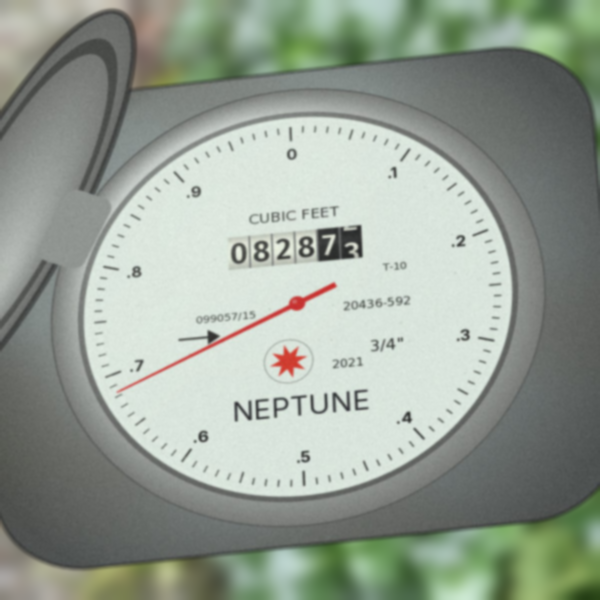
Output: 82872.68
